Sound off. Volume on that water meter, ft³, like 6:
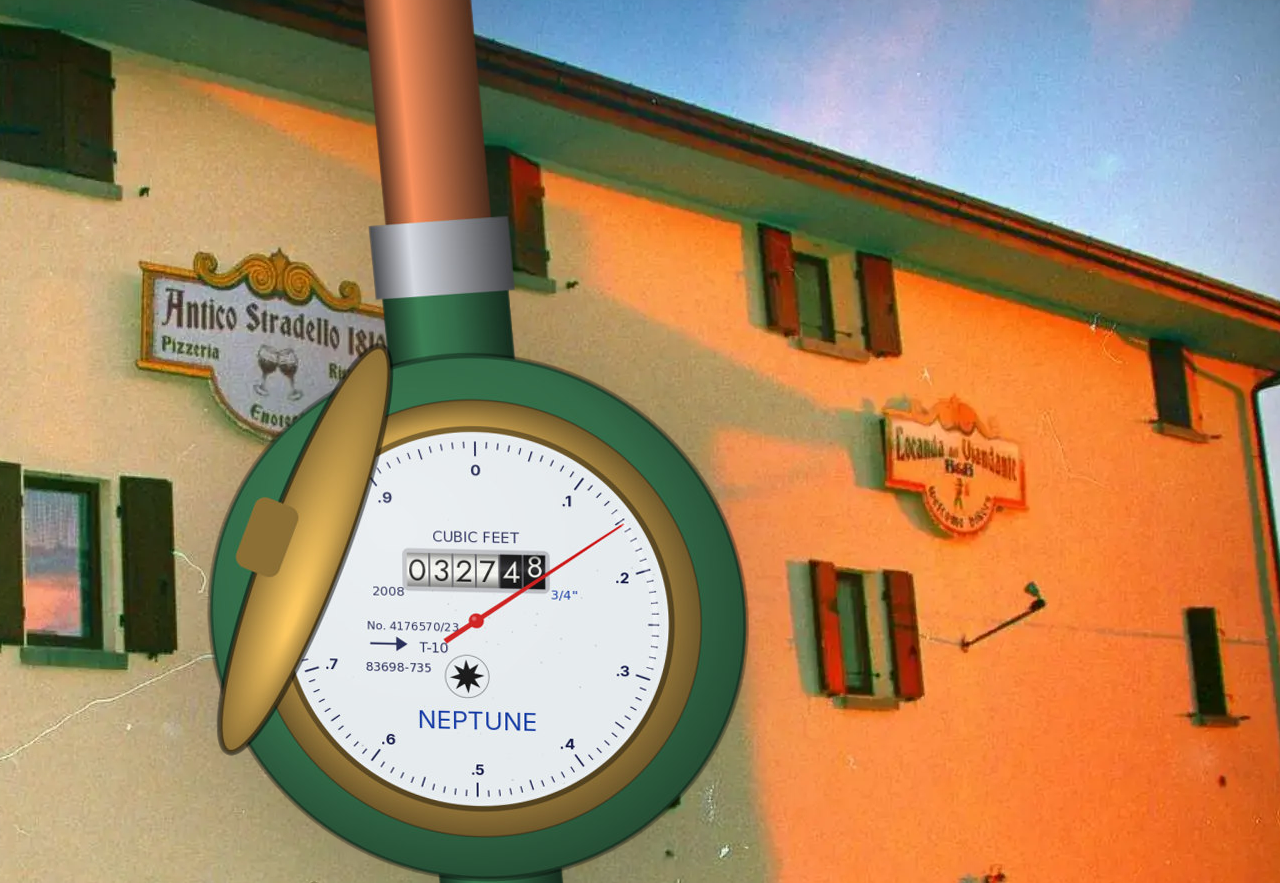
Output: 32748.15
